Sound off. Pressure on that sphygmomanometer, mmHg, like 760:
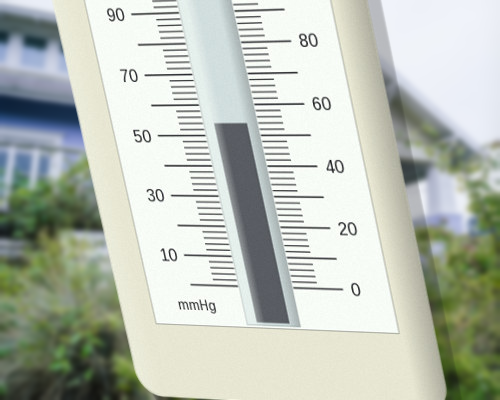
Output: 54
